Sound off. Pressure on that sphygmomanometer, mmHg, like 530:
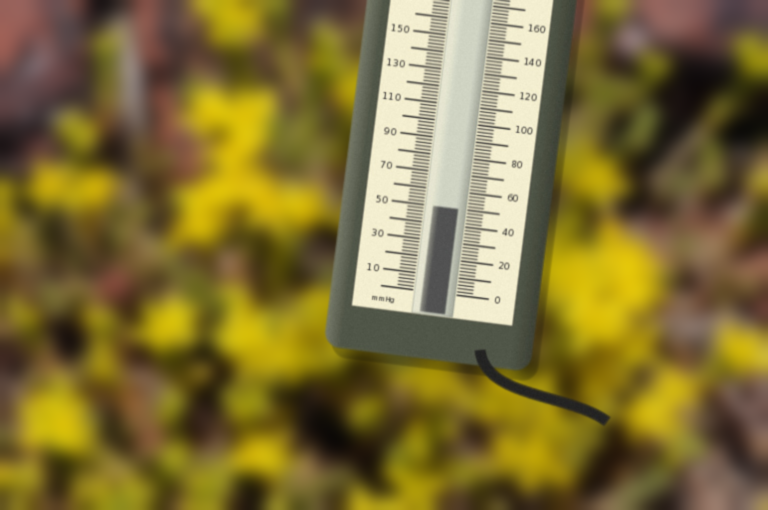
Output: 50
